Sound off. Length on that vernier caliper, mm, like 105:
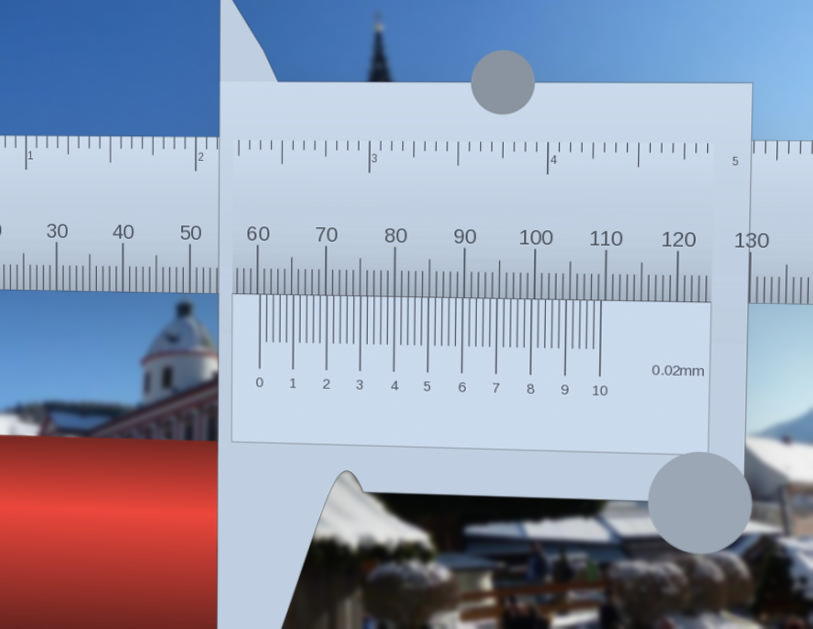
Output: 60.4
